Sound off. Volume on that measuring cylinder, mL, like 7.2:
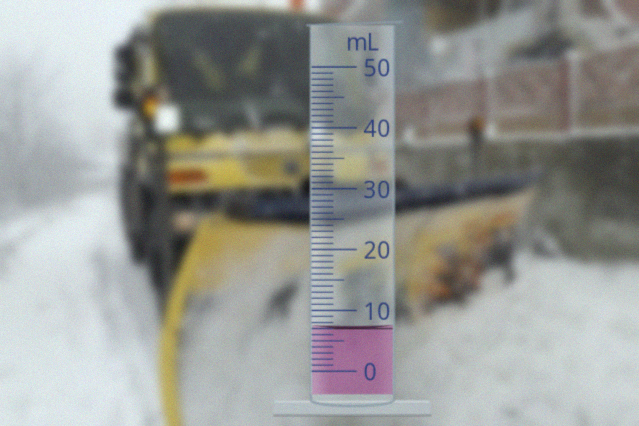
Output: 7
